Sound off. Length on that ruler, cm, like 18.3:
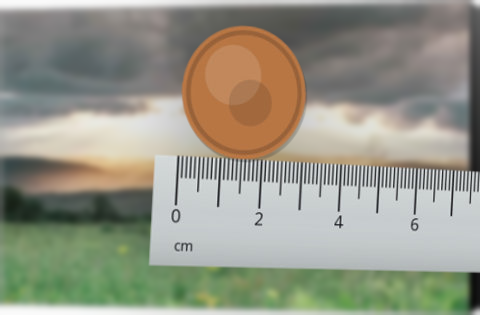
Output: 3
